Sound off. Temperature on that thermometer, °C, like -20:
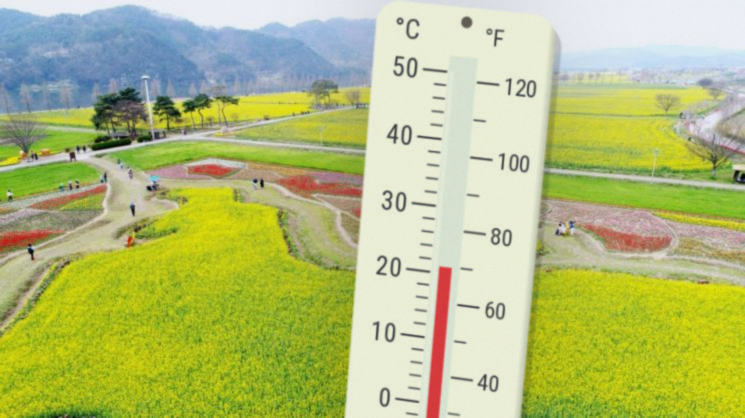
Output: 21
